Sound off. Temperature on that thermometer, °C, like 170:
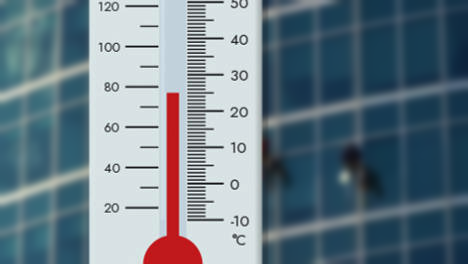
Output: 25
